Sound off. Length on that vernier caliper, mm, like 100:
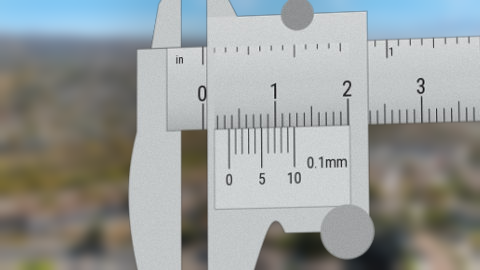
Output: 3.6
